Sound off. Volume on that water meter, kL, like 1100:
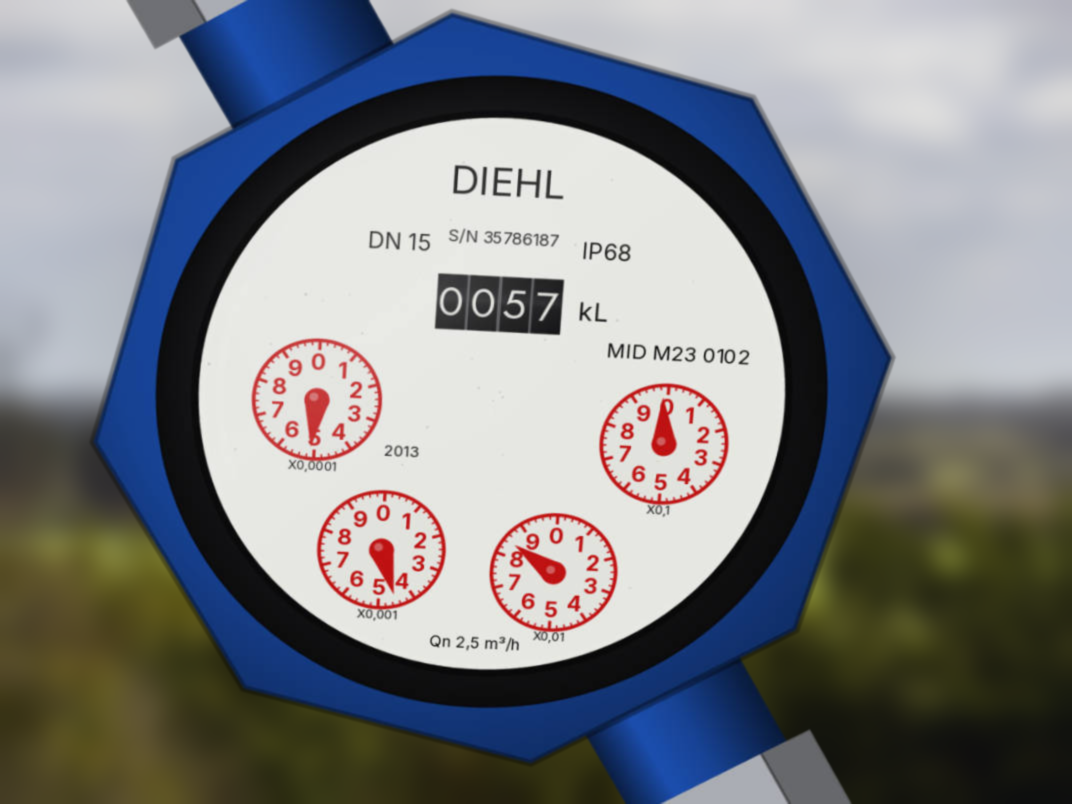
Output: 56.9845
